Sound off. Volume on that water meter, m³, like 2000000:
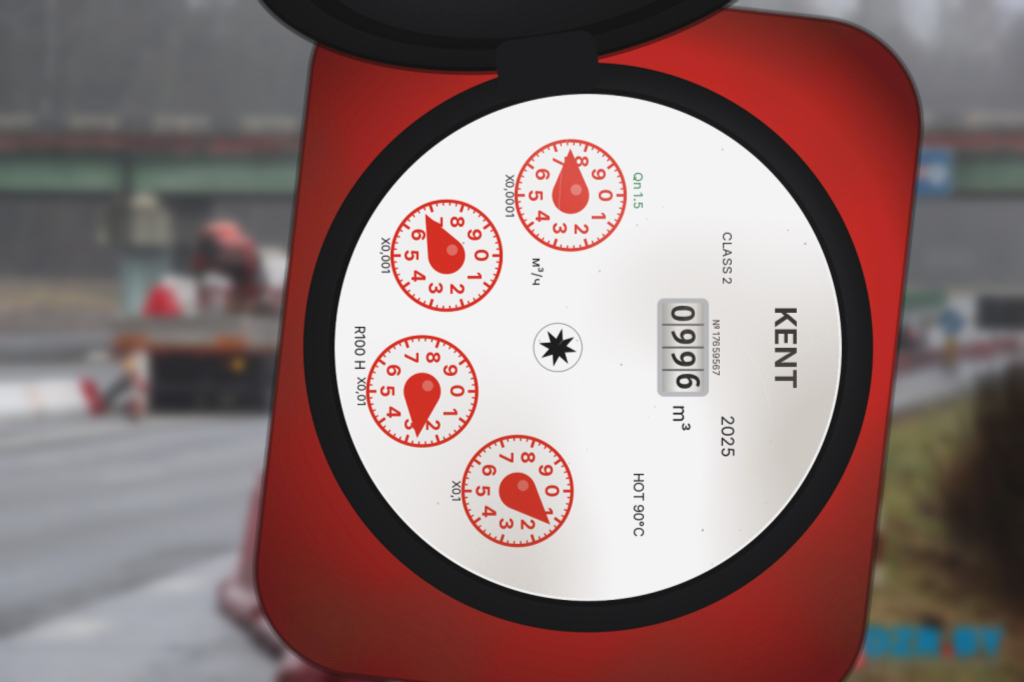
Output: 996.1267
